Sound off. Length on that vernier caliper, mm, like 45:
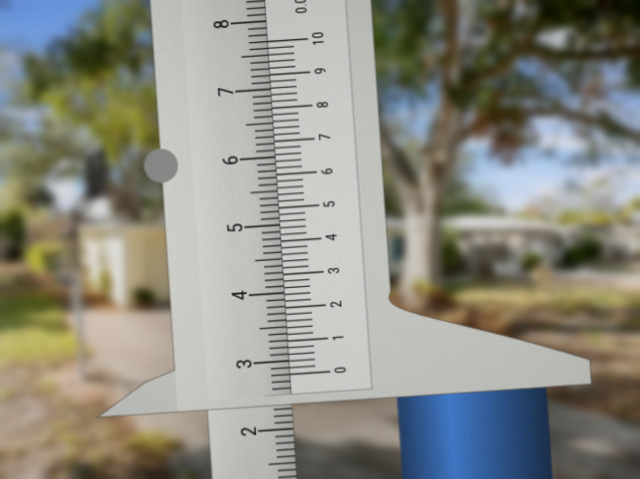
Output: 28.0
